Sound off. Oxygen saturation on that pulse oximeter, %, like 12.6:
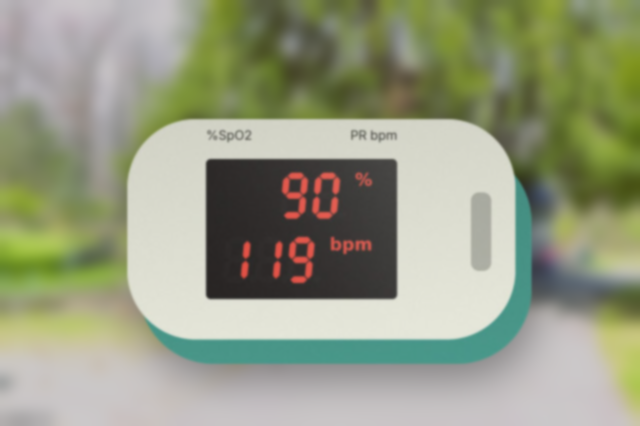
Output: 90
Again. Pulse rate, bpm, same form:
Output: 119
